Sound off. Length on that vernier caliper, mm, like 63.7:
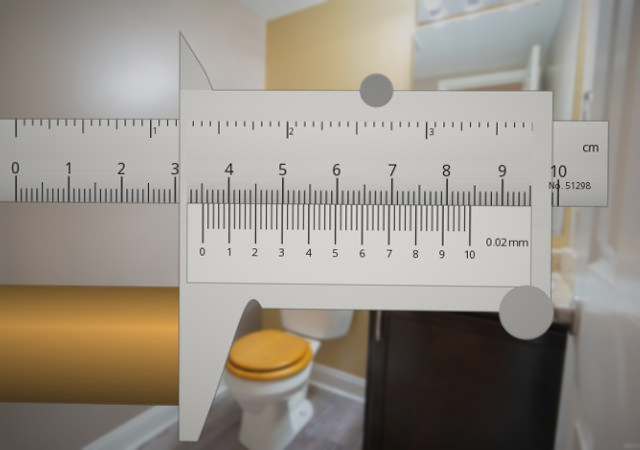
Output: 35.2
